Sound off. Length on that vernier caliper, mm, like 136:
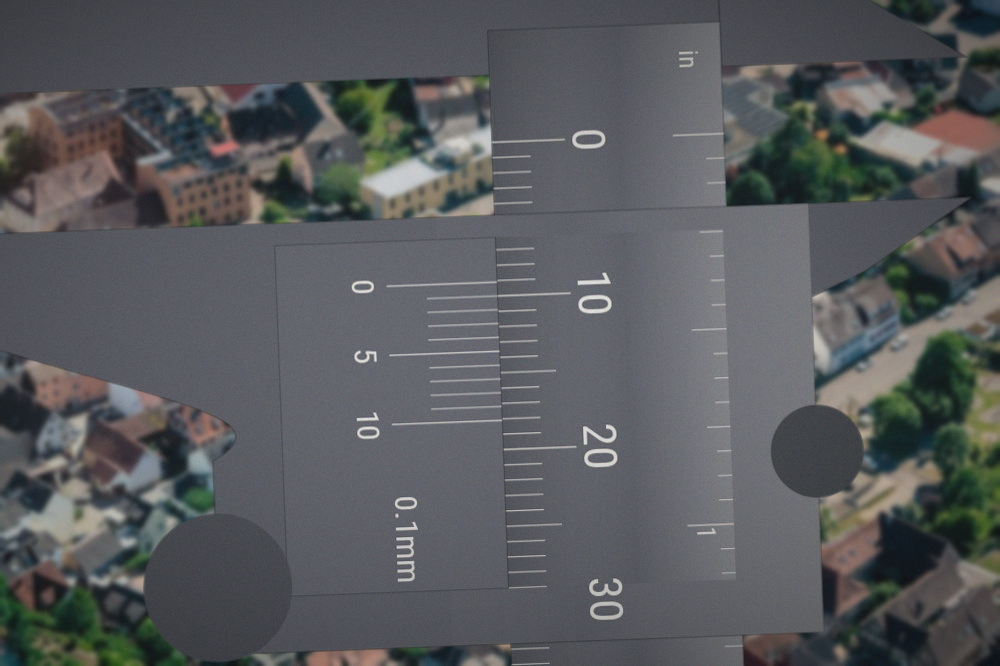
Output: 9.1
